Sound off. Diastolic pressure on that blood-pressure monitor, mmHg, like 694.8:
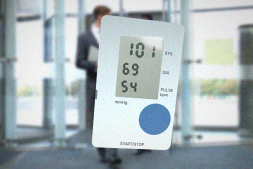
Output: 69
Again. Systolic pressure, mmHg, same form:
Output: 101
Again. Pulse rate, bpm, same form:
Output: 54
